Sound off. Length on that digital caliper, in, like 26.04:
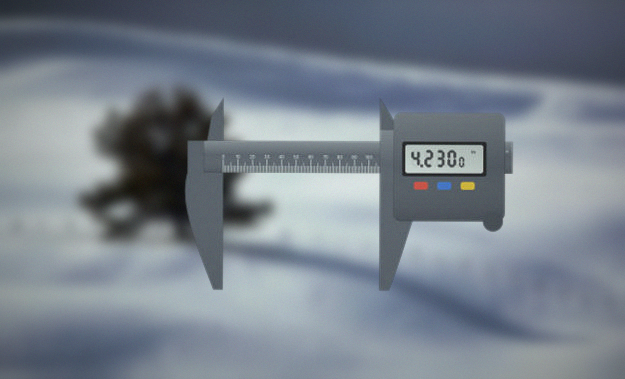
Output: 4.2300
